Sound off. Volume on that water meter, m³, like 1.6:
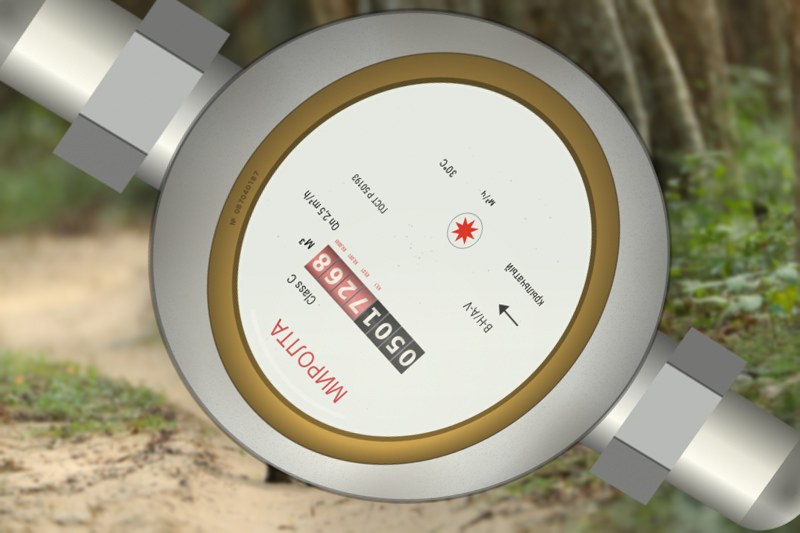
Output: 501.7268
